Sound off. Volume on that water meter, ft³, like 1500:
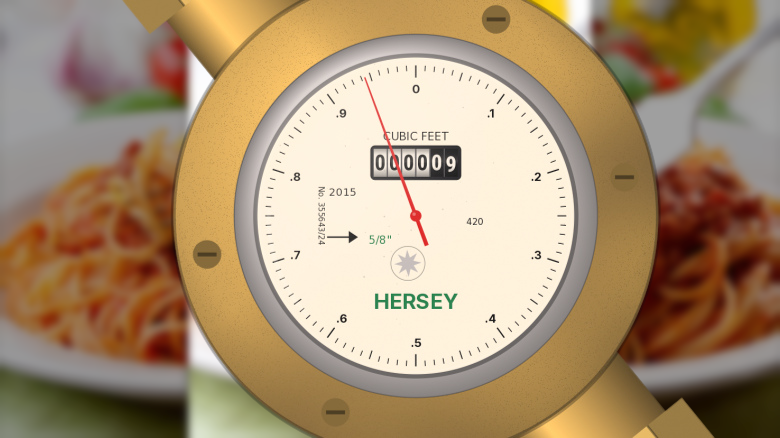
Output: 8.94
